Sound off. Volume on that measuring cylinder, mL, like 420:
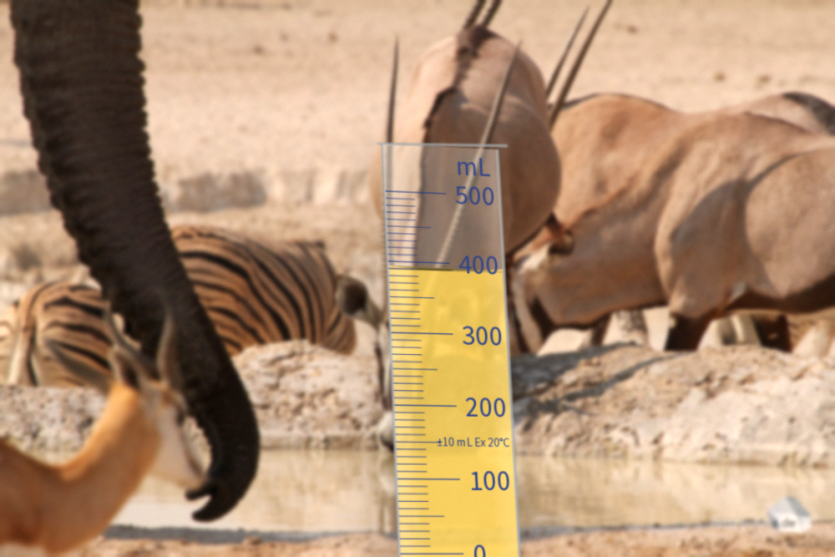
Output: 390
